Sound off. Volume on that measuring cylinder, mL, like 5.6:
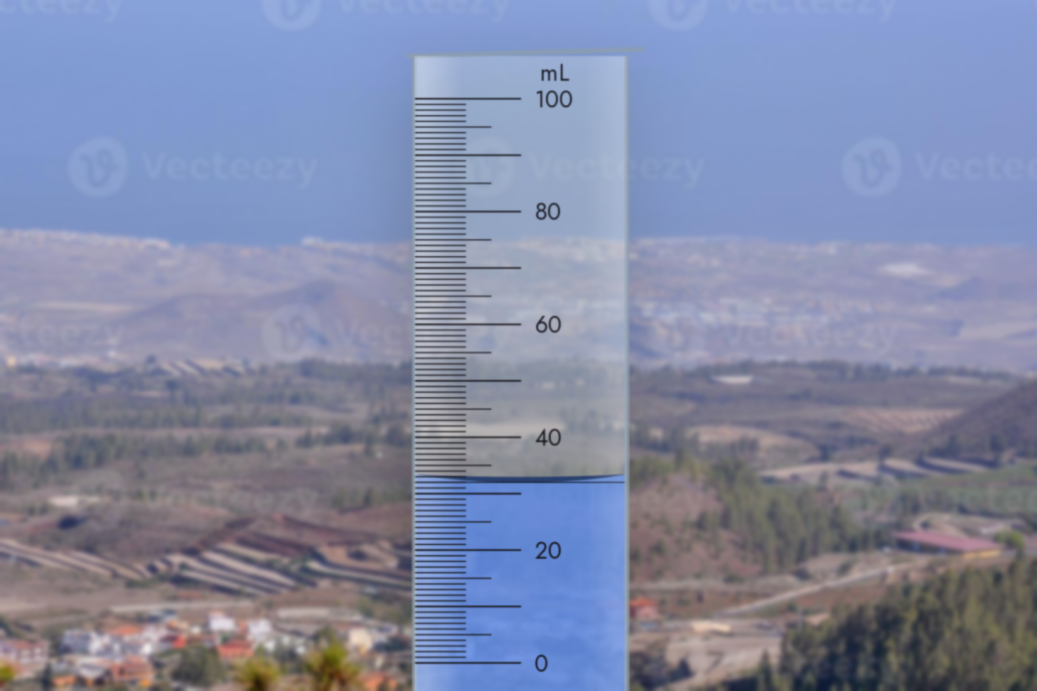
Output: 32
